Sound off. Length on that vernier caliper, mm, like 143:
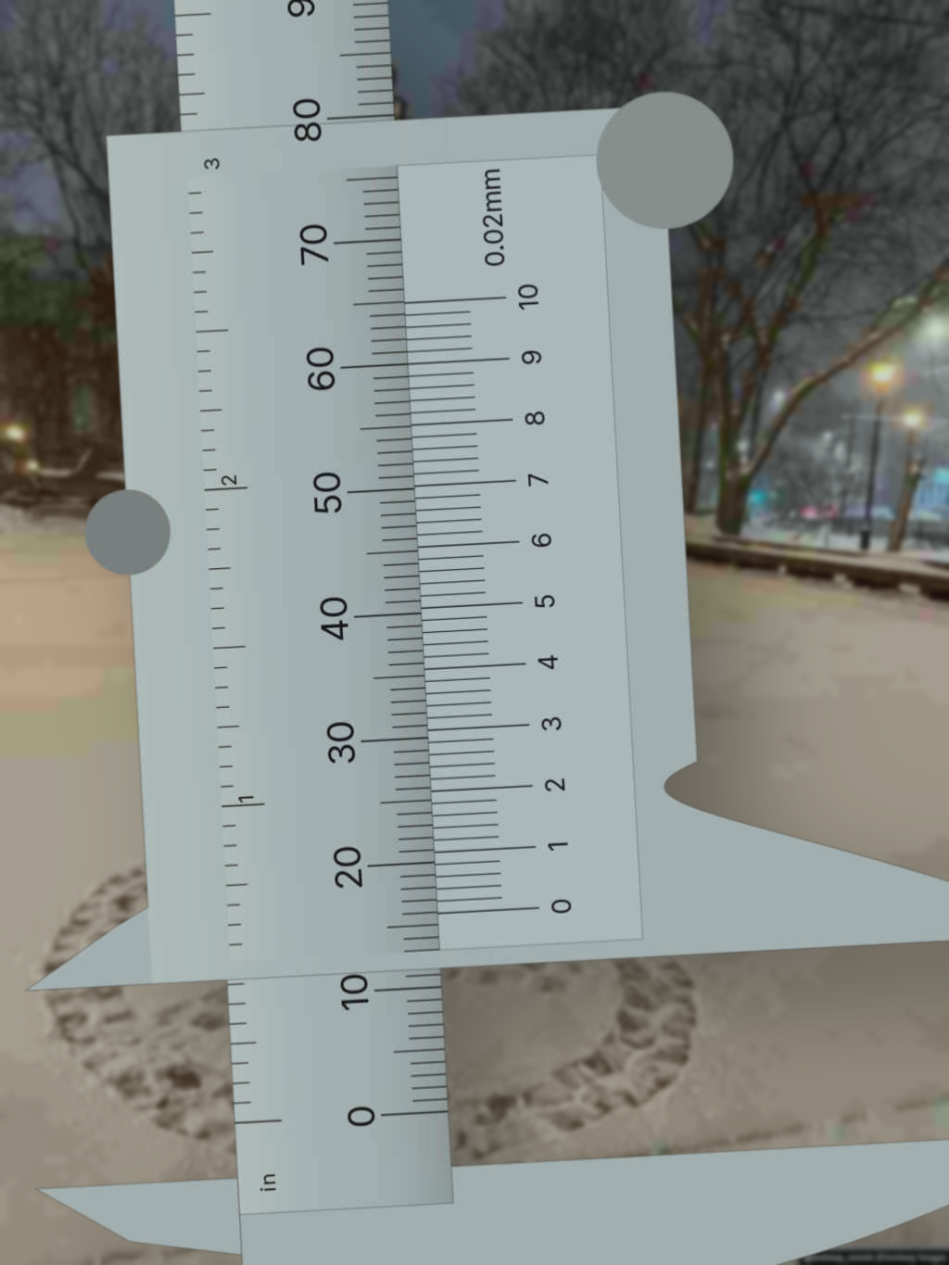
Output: 15.9
